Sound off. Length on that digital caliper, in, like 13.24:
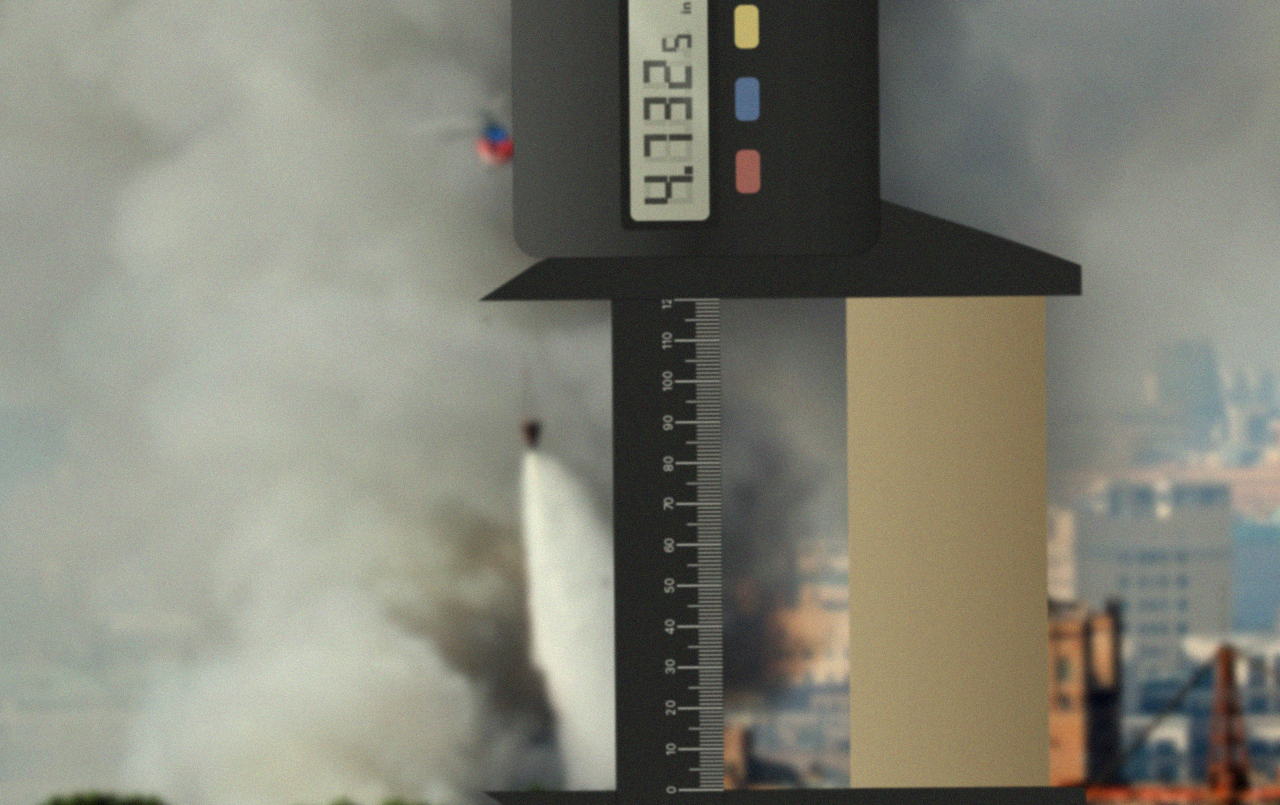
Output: 4.7325
